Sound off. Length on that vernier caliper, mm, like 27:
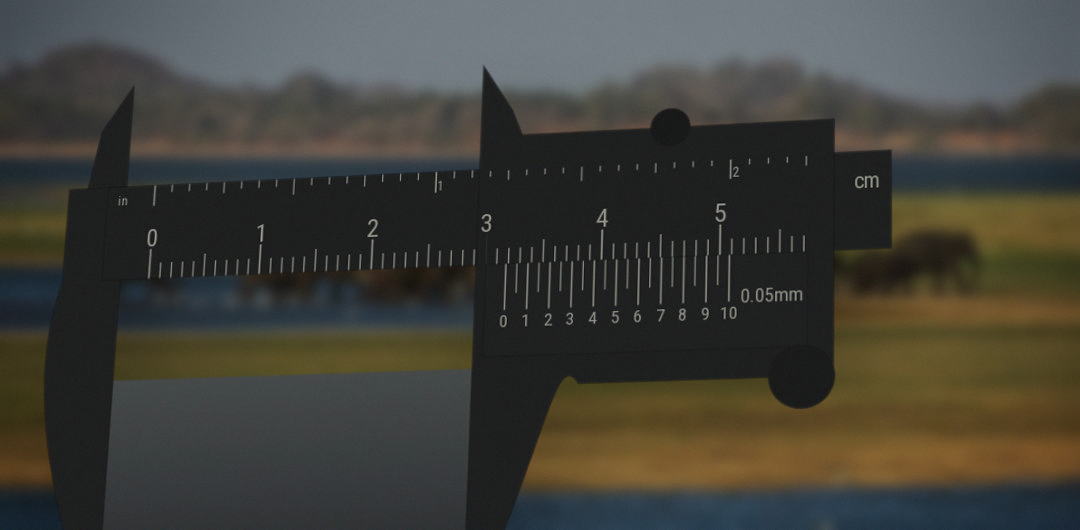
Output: 31.8
